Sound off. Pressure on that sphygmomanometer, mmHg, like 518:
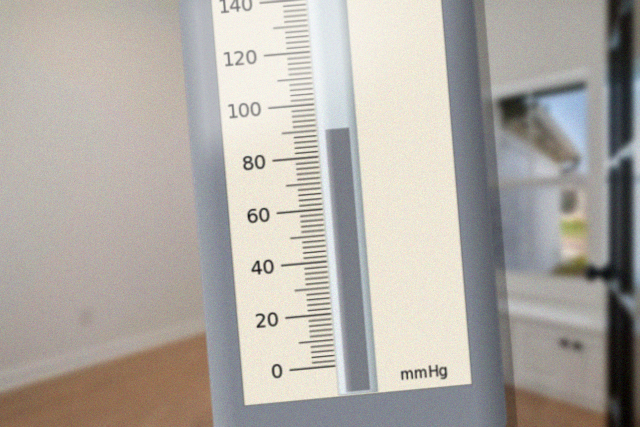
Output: 90
